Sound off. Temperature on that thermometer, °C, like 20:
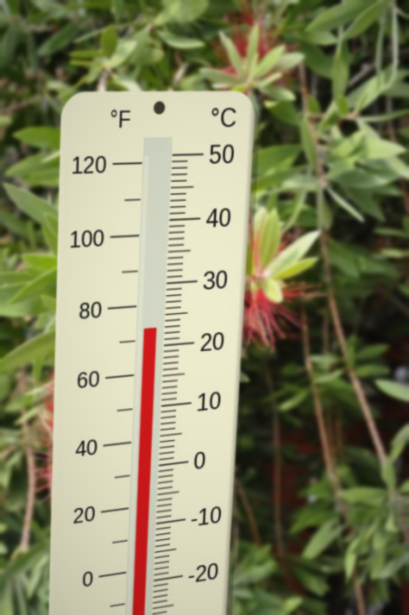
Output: 23
